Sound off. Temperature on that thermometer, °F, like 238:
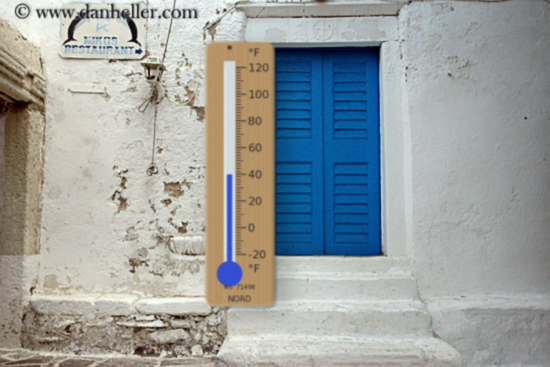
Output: 40
